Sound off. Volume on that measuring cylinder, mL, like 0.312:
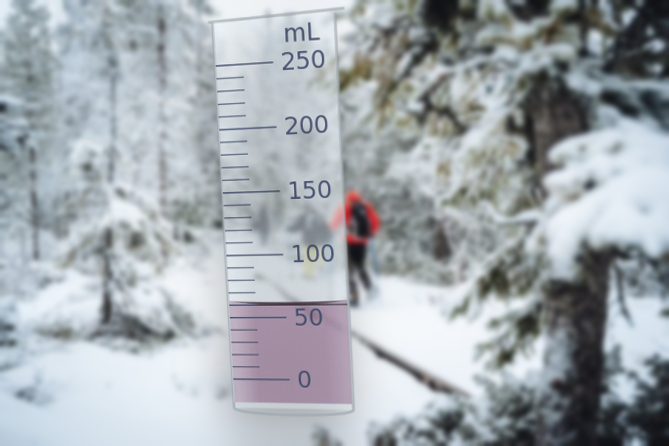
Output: 60
